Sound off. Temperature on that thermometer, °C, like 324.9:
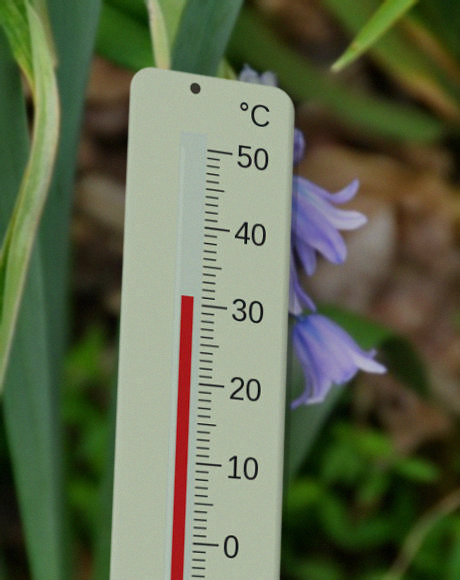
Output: 31
